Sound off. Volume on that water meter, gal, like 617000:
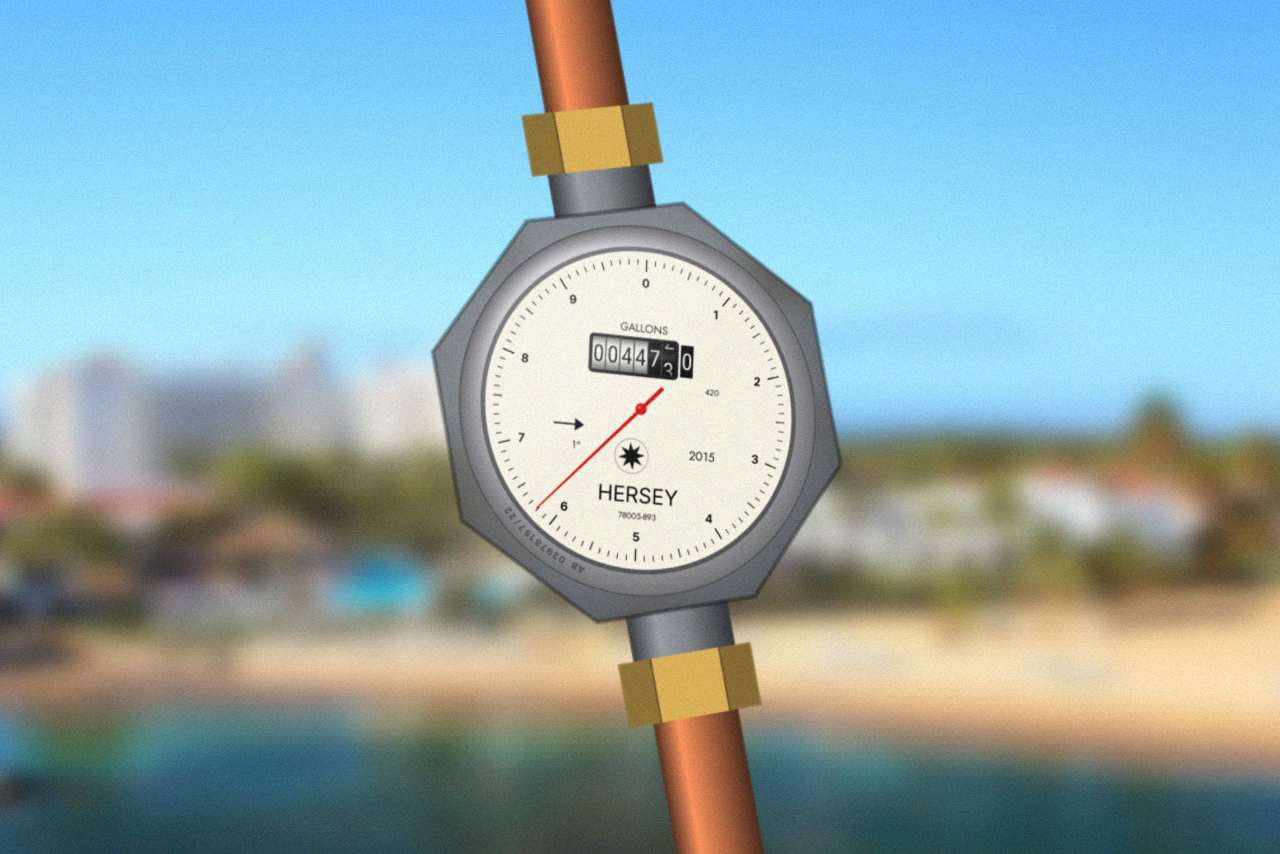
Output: 44726.2
